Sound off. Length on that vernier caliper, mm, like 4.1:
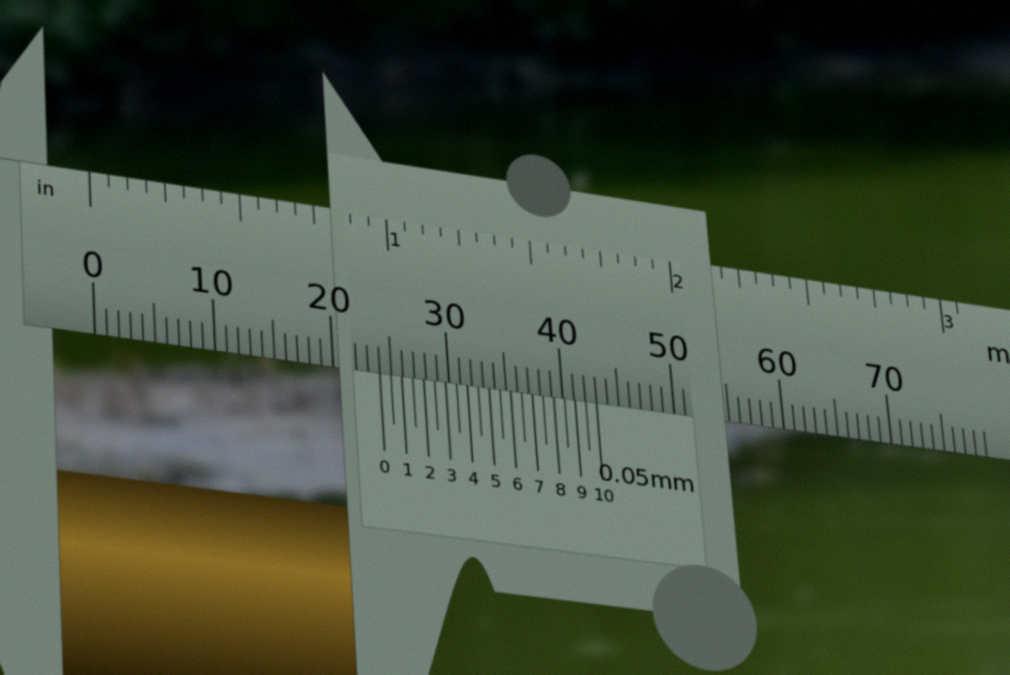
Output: 24.0
